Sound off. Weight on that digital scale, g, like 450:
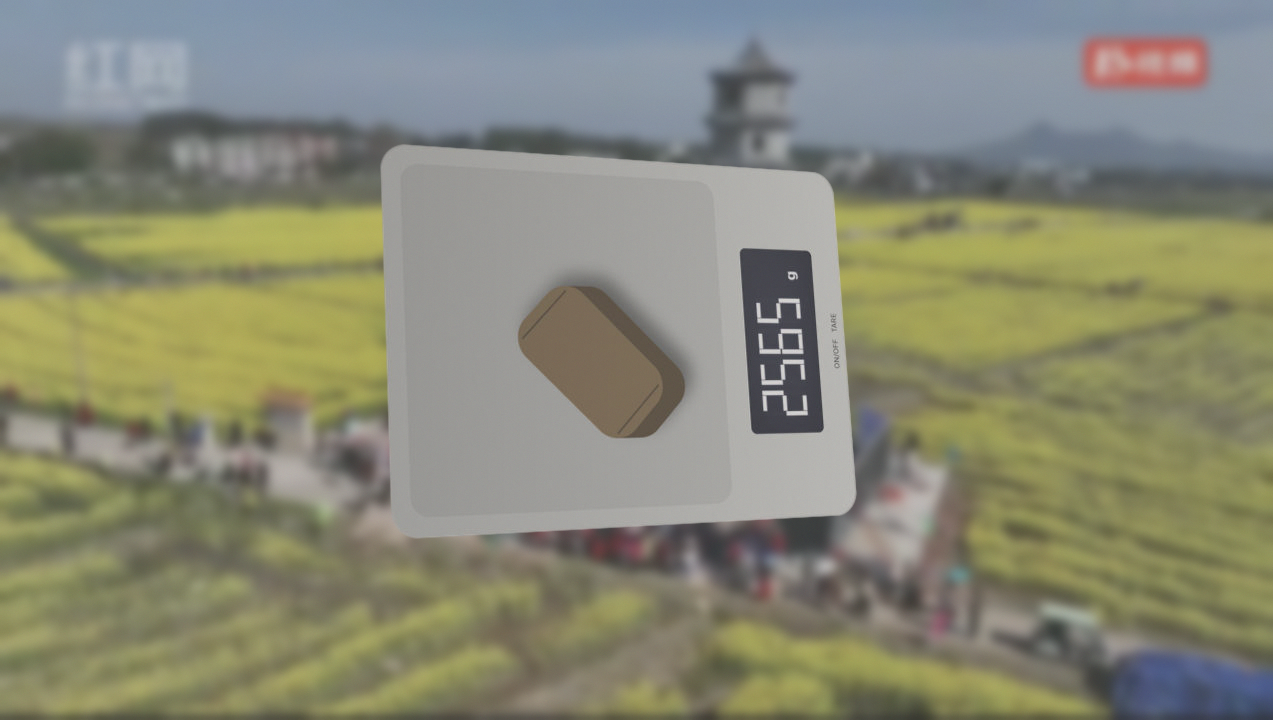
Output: 2565
